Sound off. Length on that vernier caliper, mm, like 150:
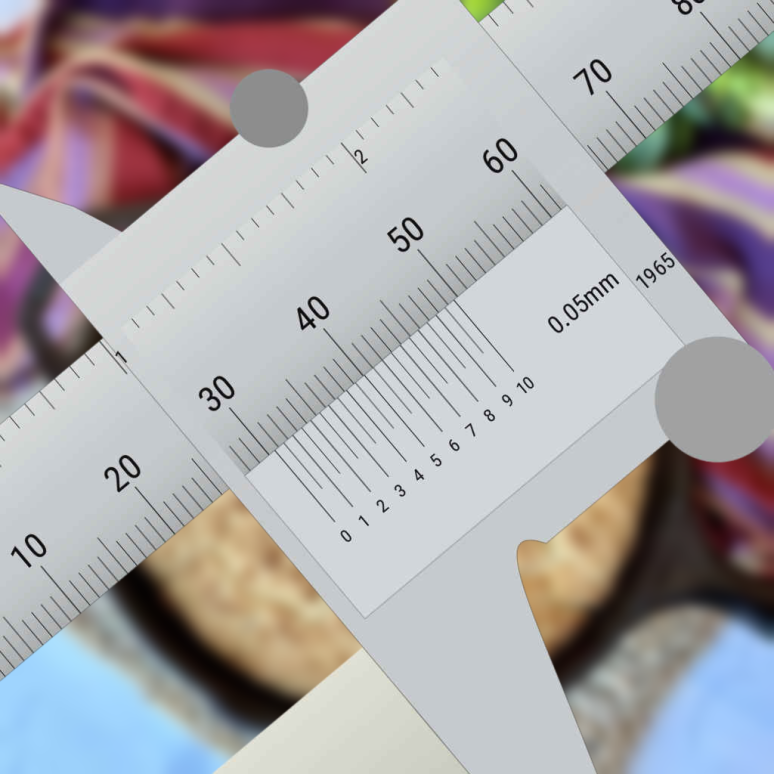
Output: 30.6
